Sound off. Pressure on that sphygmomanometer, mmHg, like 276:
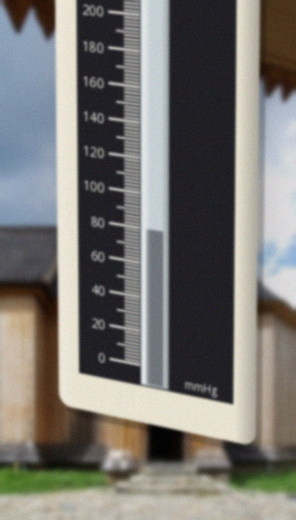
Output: 80
